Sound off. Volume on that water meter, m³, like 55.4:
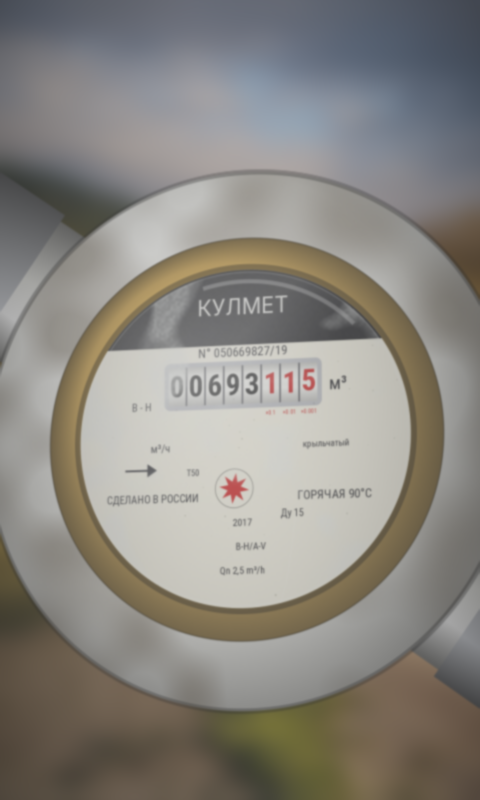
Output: 693.115
